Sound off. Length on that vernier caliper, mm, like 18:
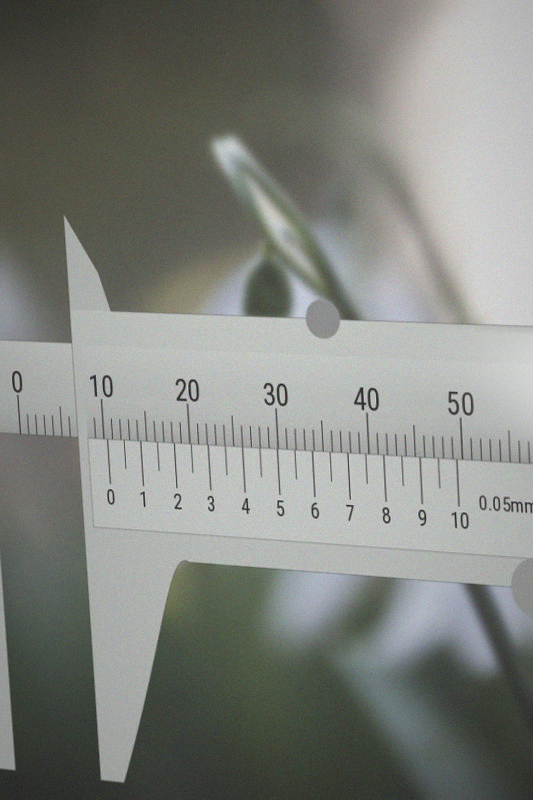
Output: 10.4
